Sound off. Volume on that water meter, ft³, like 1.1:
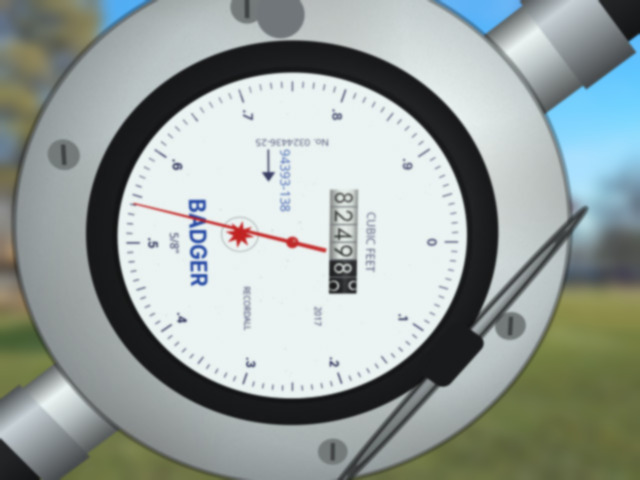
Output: 824988.54
